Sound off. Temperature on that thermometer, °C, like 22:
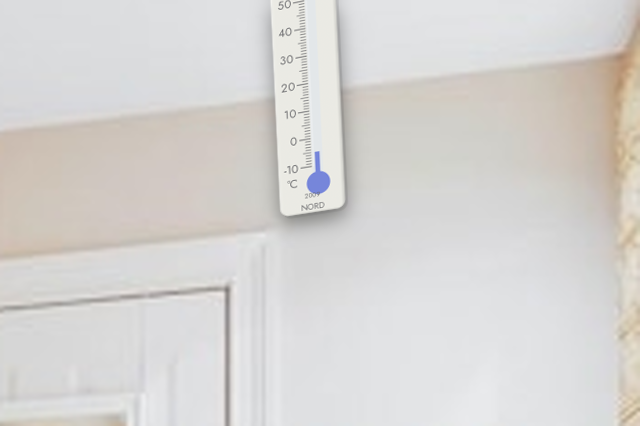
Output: -5
